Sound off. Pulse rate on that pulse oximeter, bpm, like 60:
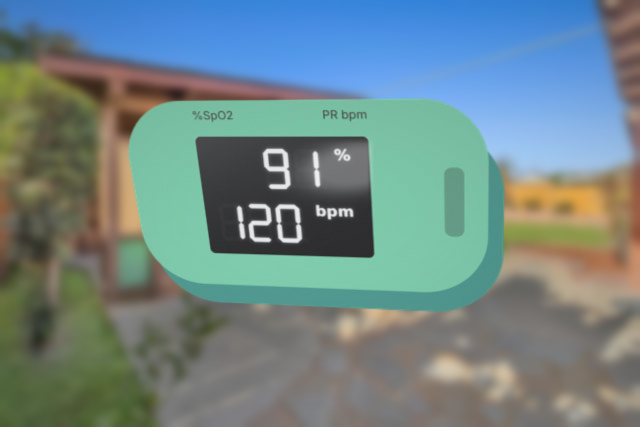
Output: 120
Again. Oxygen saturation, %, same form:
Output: 91
